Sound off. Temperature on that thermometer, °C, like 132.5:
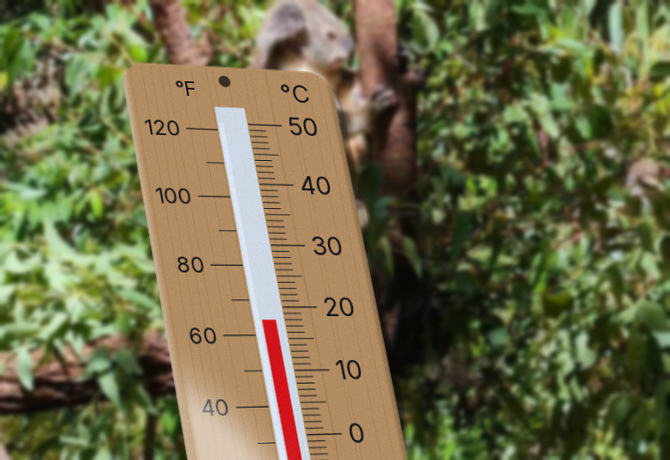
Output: 18
